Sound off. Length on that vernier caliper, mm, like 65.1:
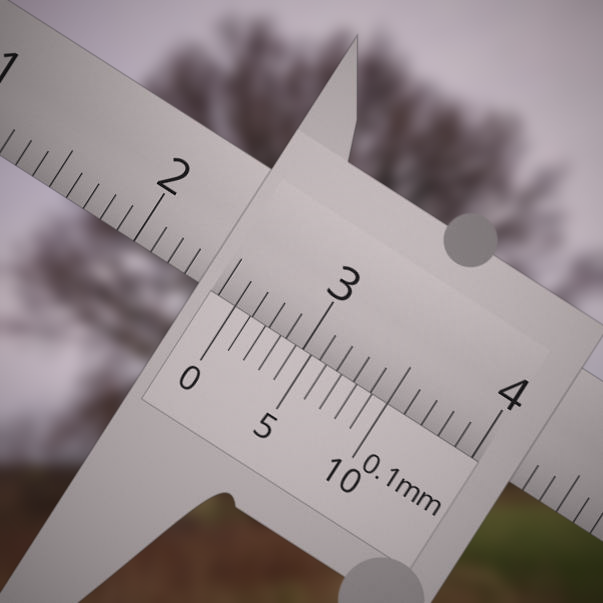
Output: 26.0
